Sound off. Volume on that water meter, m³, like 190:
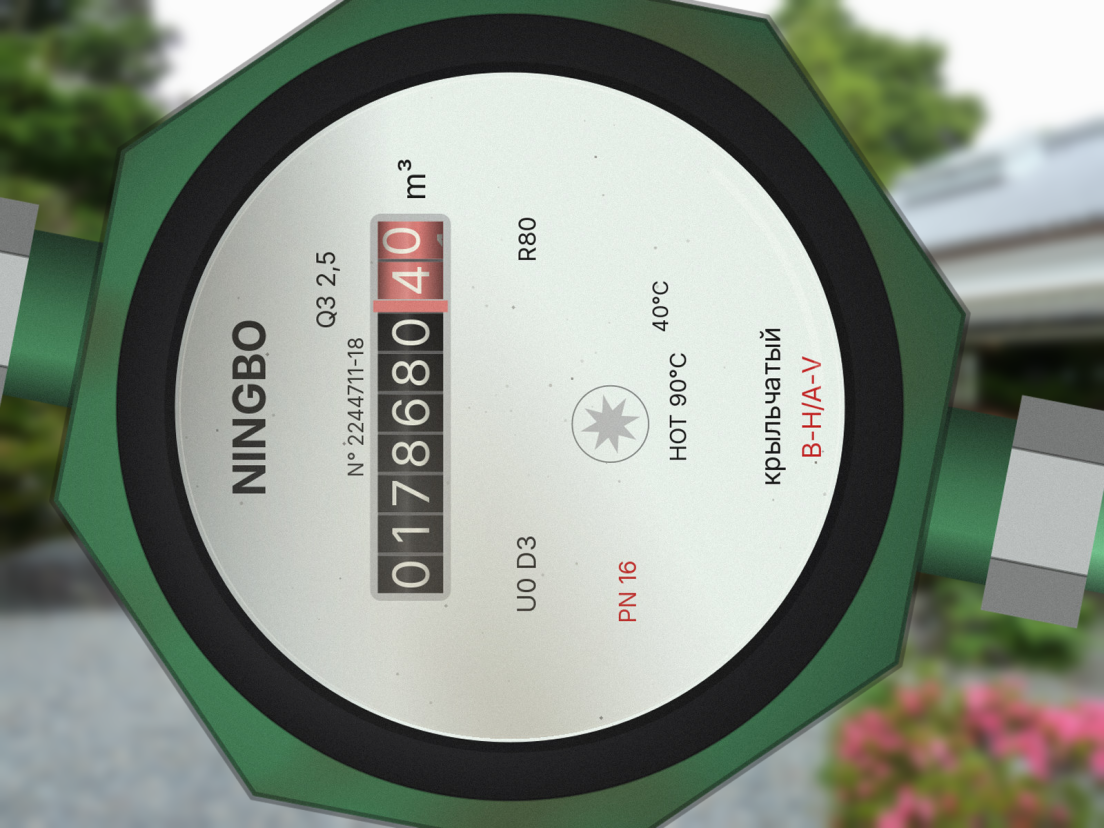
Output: 178680.40
